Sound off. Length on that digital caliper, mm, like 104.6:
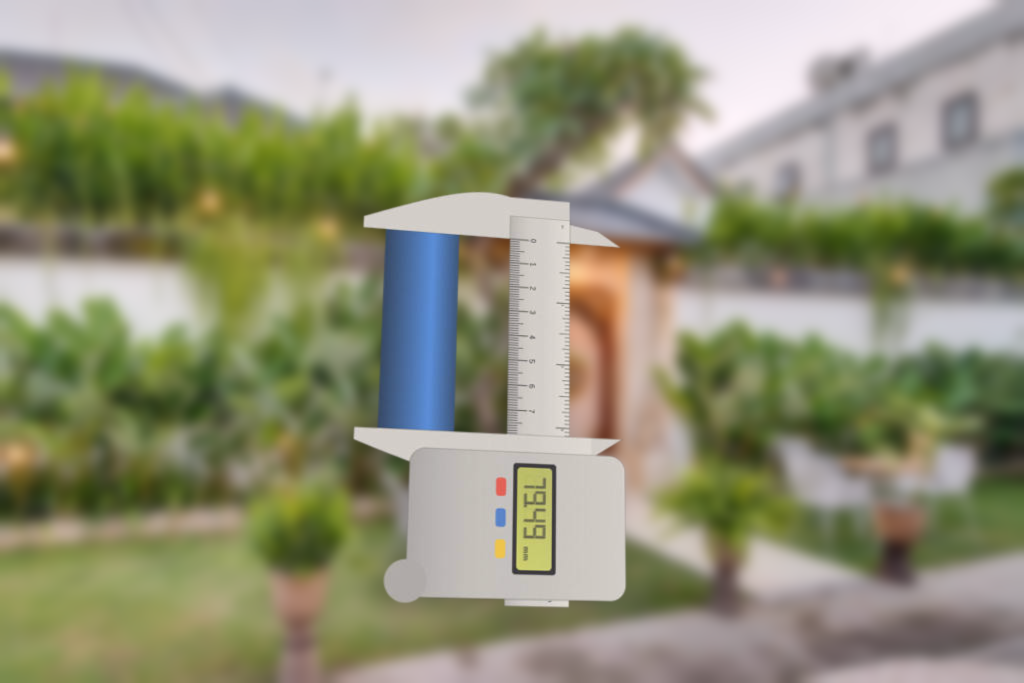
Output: 79.49
